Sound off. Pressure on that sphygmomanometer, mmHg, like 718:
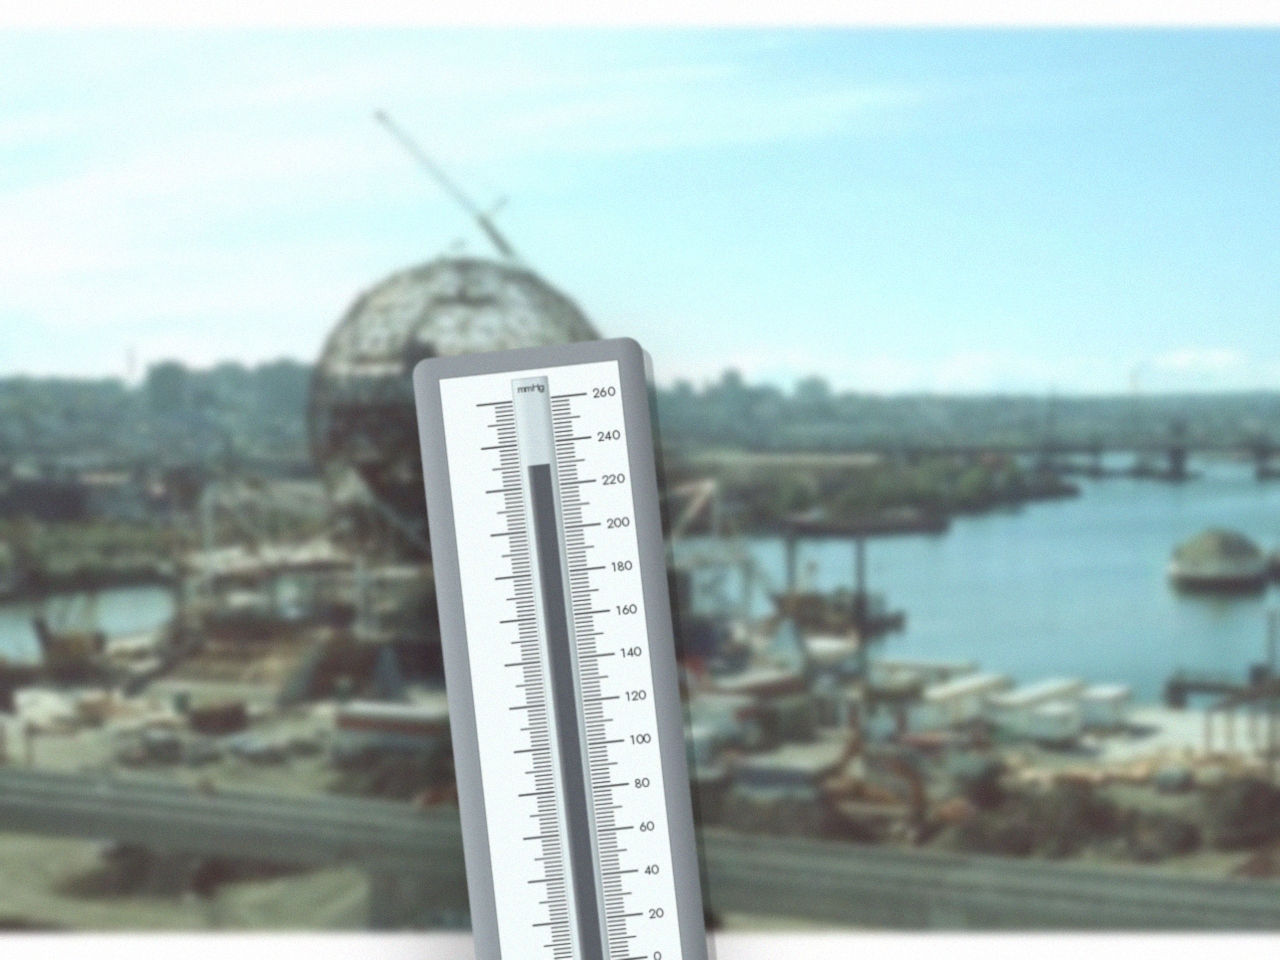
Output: 230
